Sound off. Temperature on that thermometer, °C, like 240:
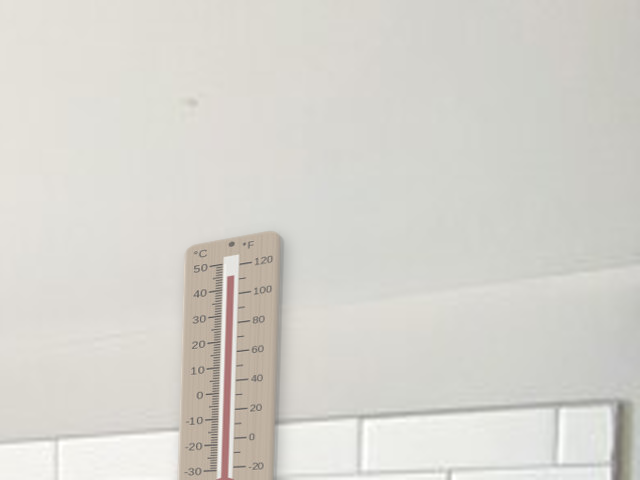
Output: 45
